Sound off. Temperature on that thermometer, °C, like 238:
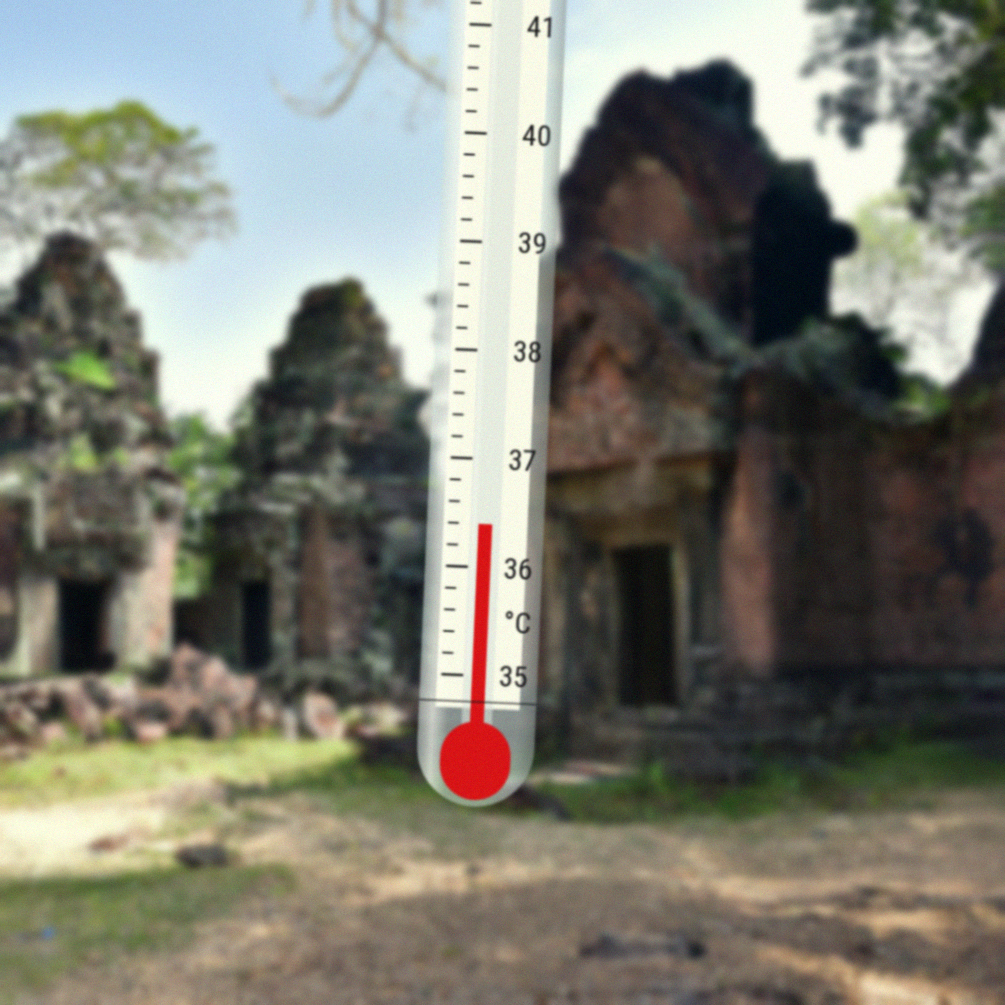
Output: 36.4
